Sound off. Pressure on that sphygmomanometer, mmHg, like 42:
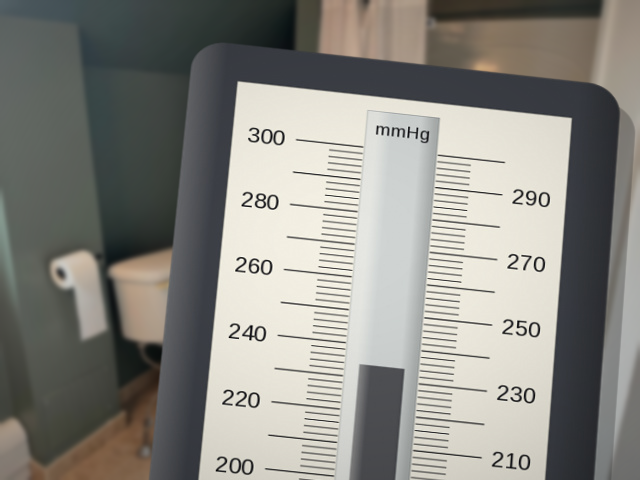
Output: 234
